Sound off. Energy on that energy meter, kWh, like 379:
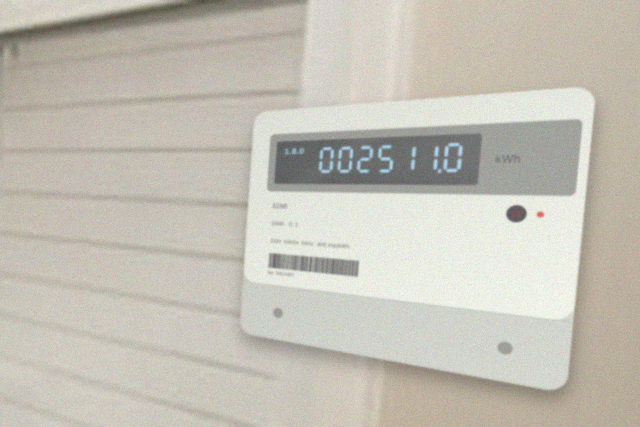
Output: 2511.0
